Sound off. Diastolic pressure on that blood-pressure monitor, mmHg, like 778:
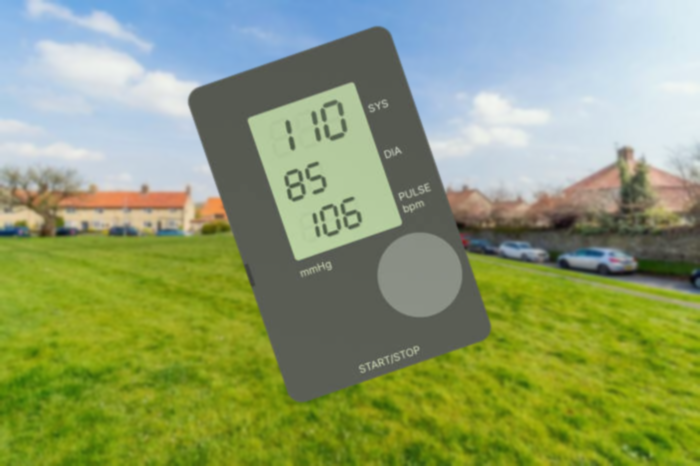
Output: 85
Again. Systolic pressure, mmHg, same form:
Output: 110
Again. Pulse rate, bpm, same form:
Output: 106
